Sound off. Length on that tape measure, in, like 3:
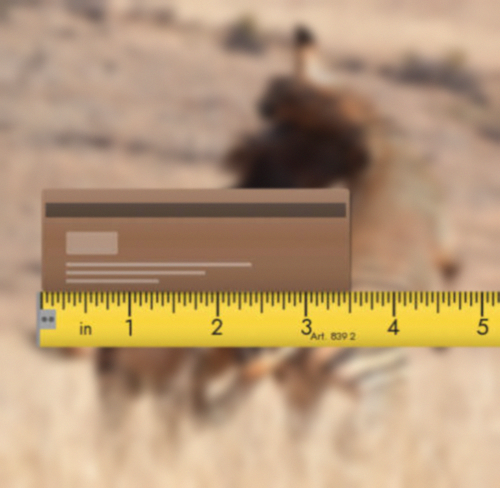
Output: 3.5
